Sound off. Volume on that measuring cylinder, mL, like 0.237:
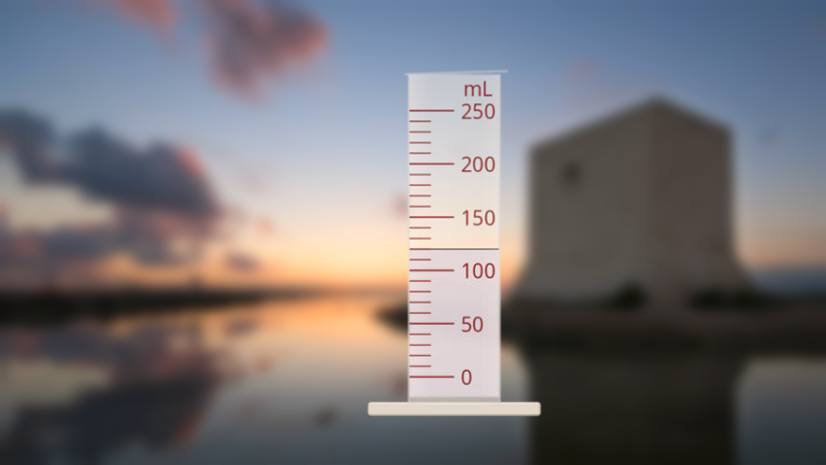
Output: 120
